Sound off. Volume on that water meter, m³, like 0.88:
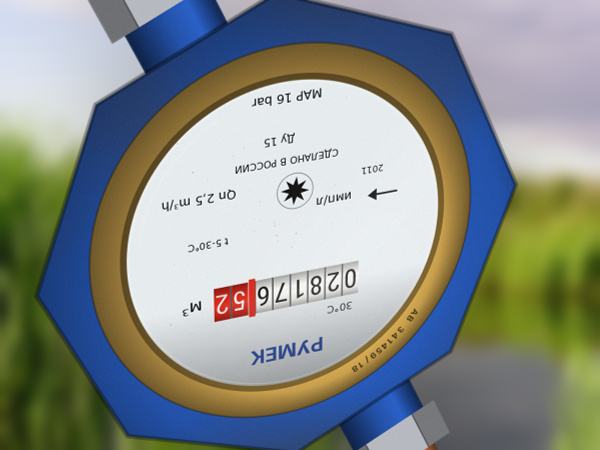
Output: 28176.52
